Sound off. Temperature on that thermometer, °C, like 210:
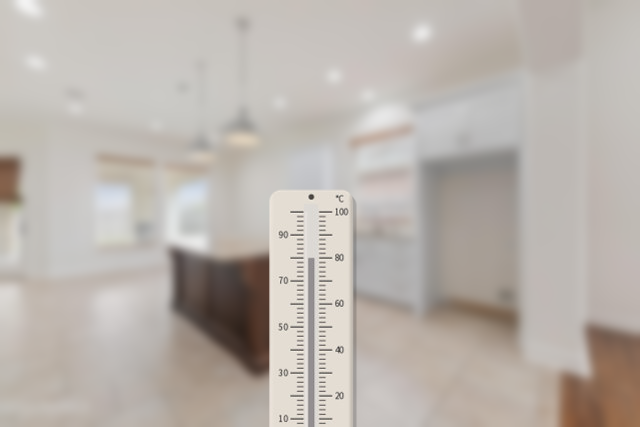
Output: 80
